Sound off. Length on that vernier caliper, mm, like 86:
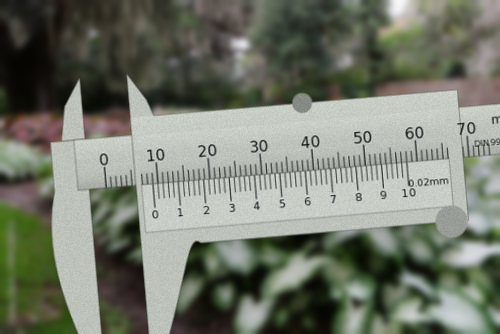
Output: 9.0
